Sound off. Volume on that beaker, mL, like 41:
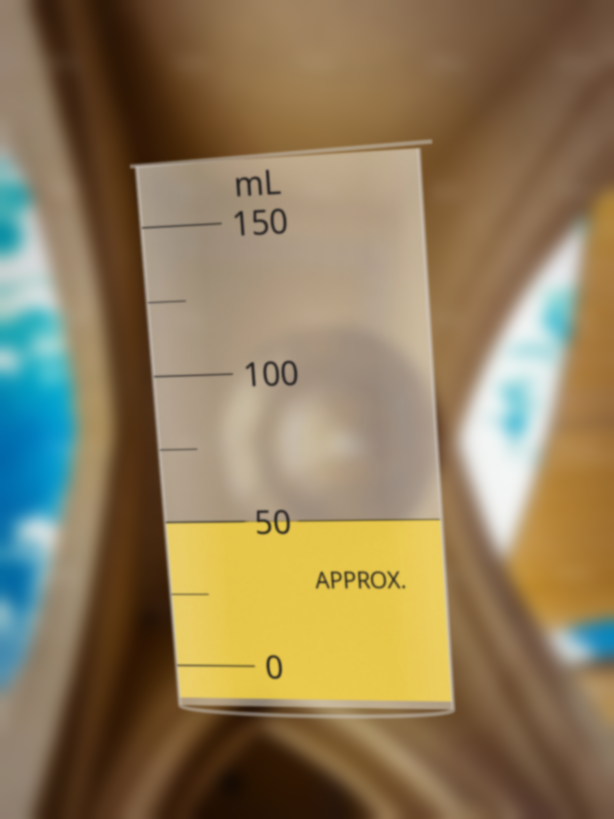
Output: 50
